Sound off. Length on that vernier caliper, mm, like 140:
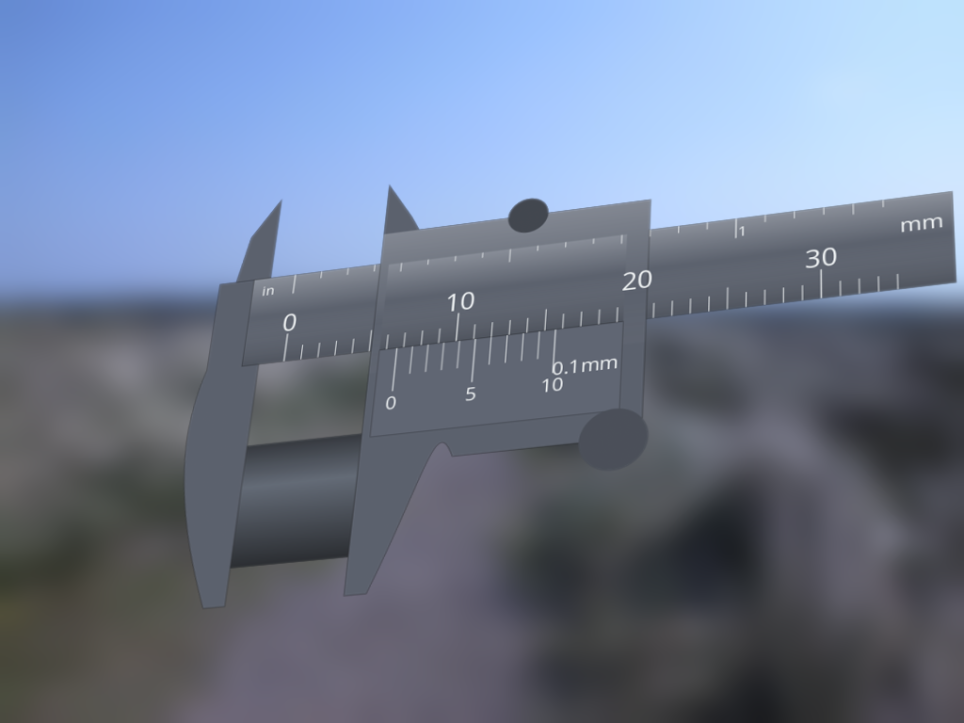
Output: 6.6
